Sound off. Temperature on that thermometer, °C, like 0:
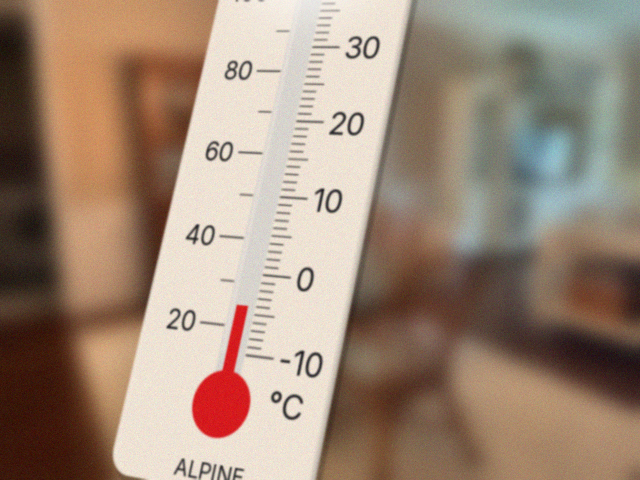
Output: -4
